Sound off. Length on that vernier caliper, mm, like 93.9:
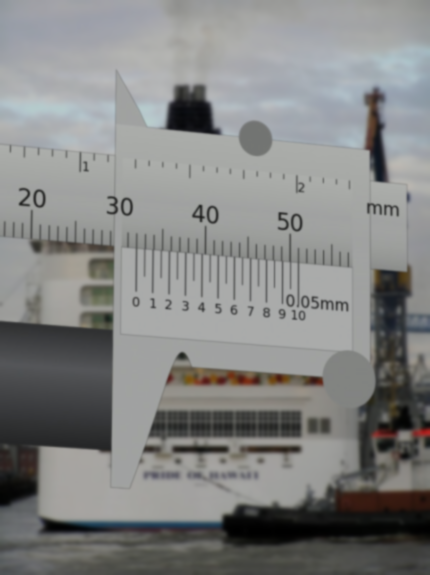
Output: 32.0
